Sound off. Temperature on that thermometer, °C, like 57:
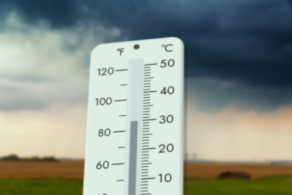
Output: 30
